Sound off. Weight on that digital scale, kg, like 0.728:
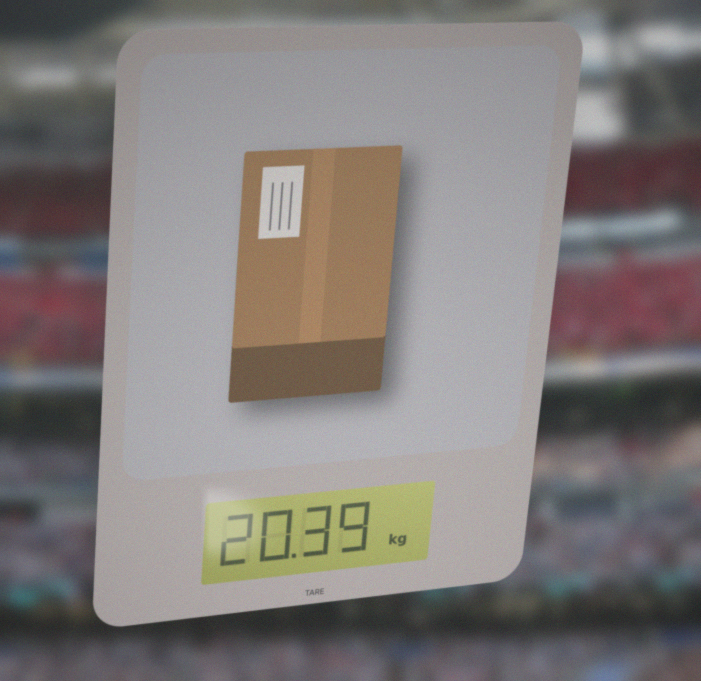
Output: 20.39
